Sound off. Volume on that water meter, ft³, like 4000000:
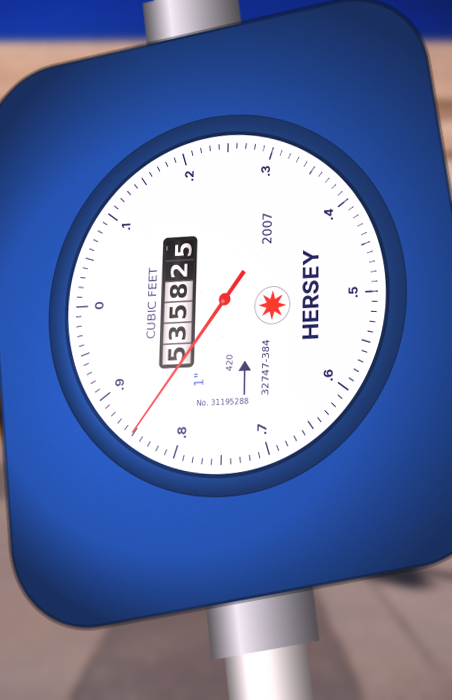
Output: 535824.85
